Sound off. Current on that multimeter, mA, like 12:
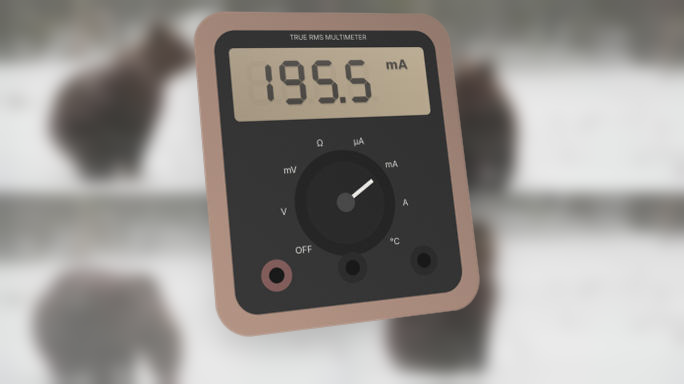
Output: 195.5
